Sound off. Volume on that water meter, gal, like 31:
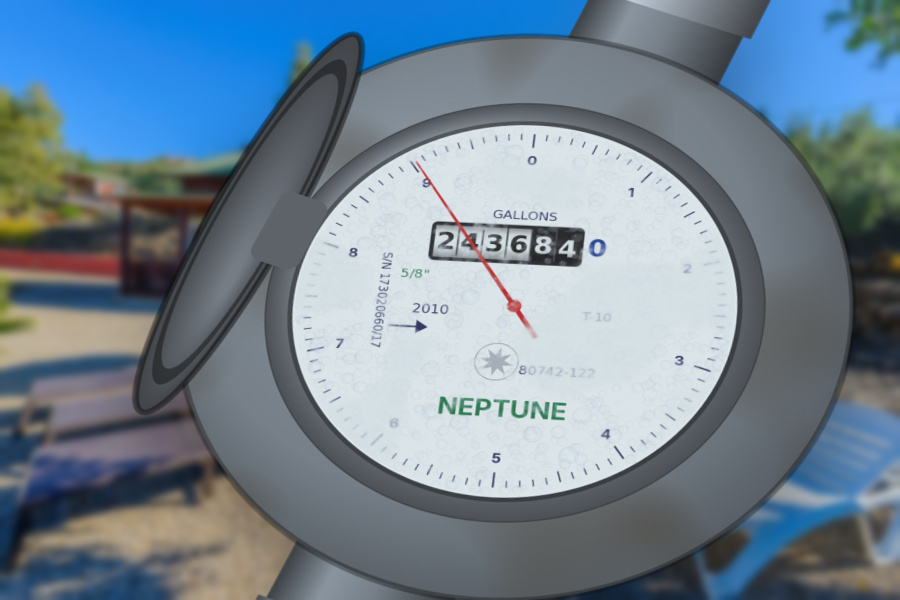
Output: 2436839.0
